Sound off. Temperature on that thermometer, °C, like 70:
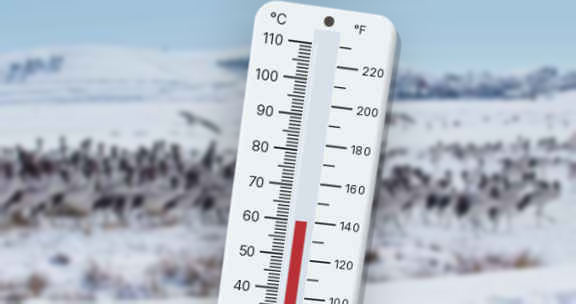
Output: 60
